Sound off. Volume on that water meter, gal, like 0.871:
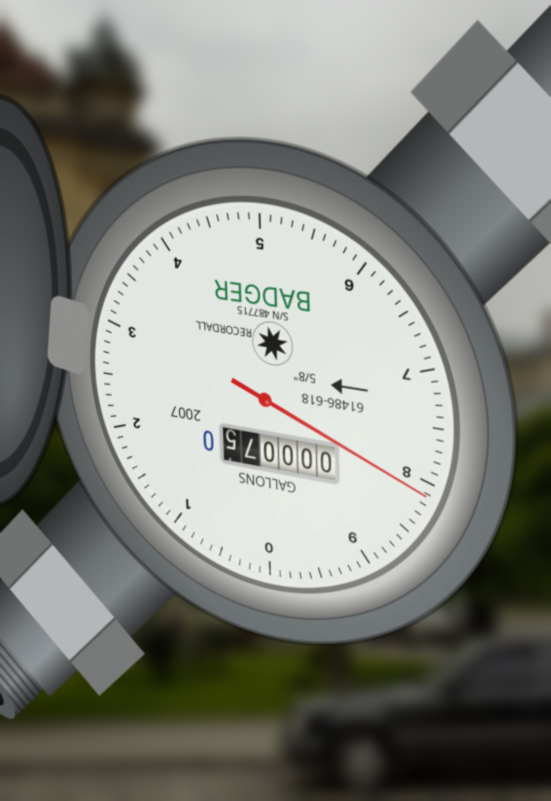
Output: 748.1
